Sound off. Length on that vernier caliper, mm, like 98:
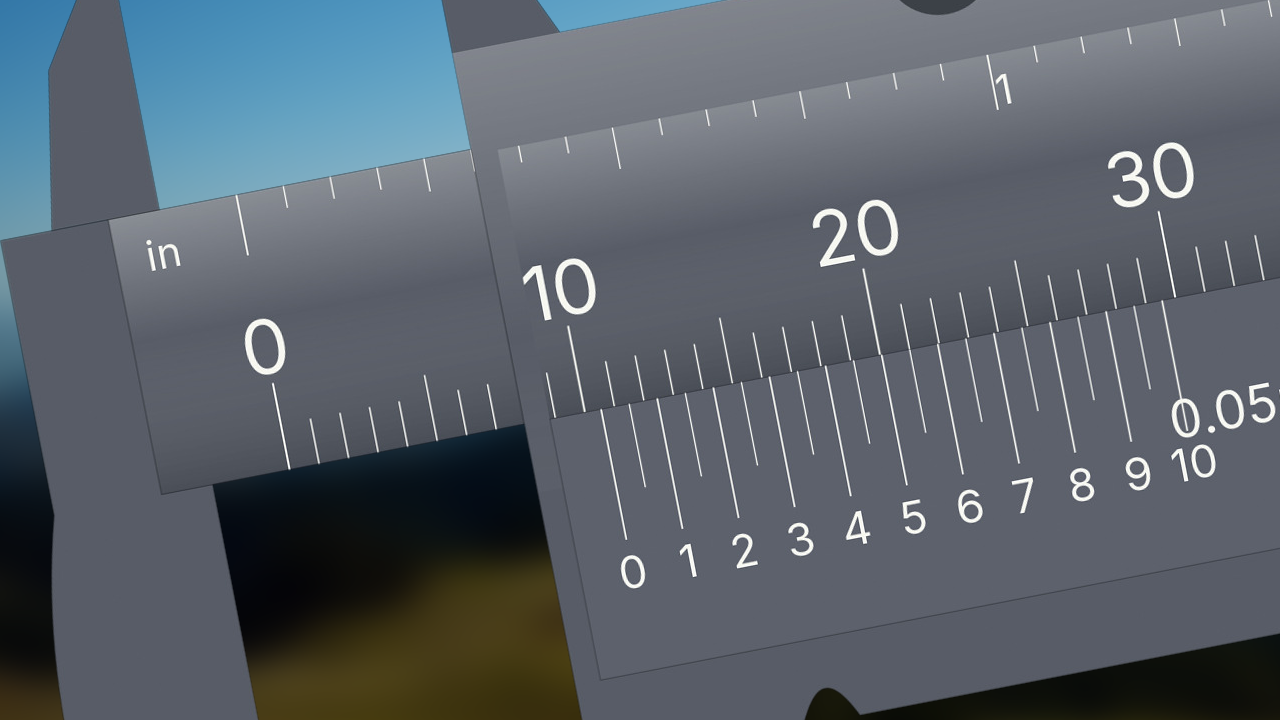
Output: 10.55
